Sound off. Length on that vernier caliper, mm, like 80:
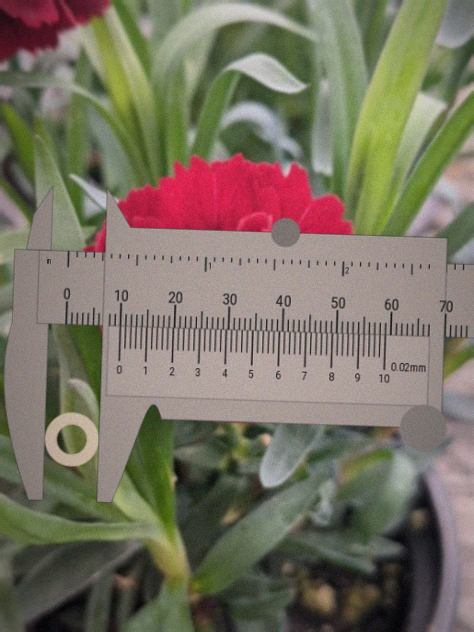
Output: 10.0
